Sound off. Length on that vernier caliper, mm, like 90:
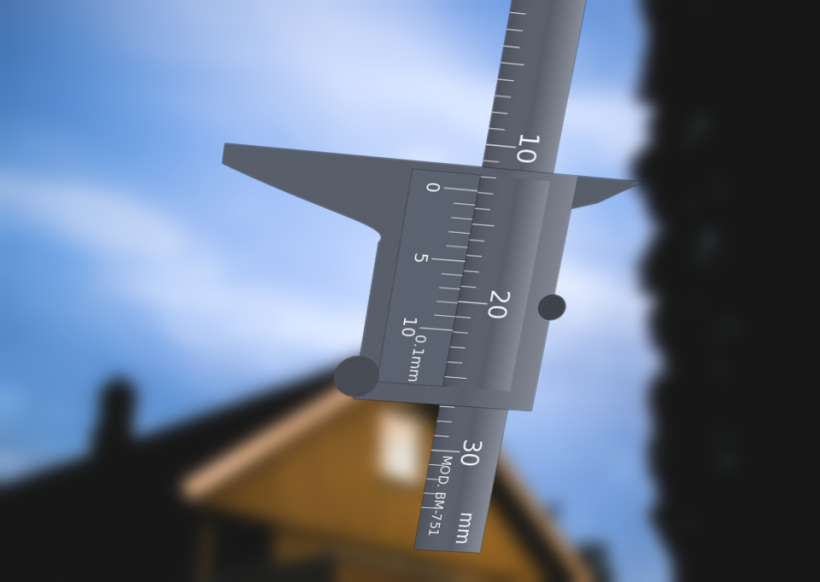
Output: 12.9
